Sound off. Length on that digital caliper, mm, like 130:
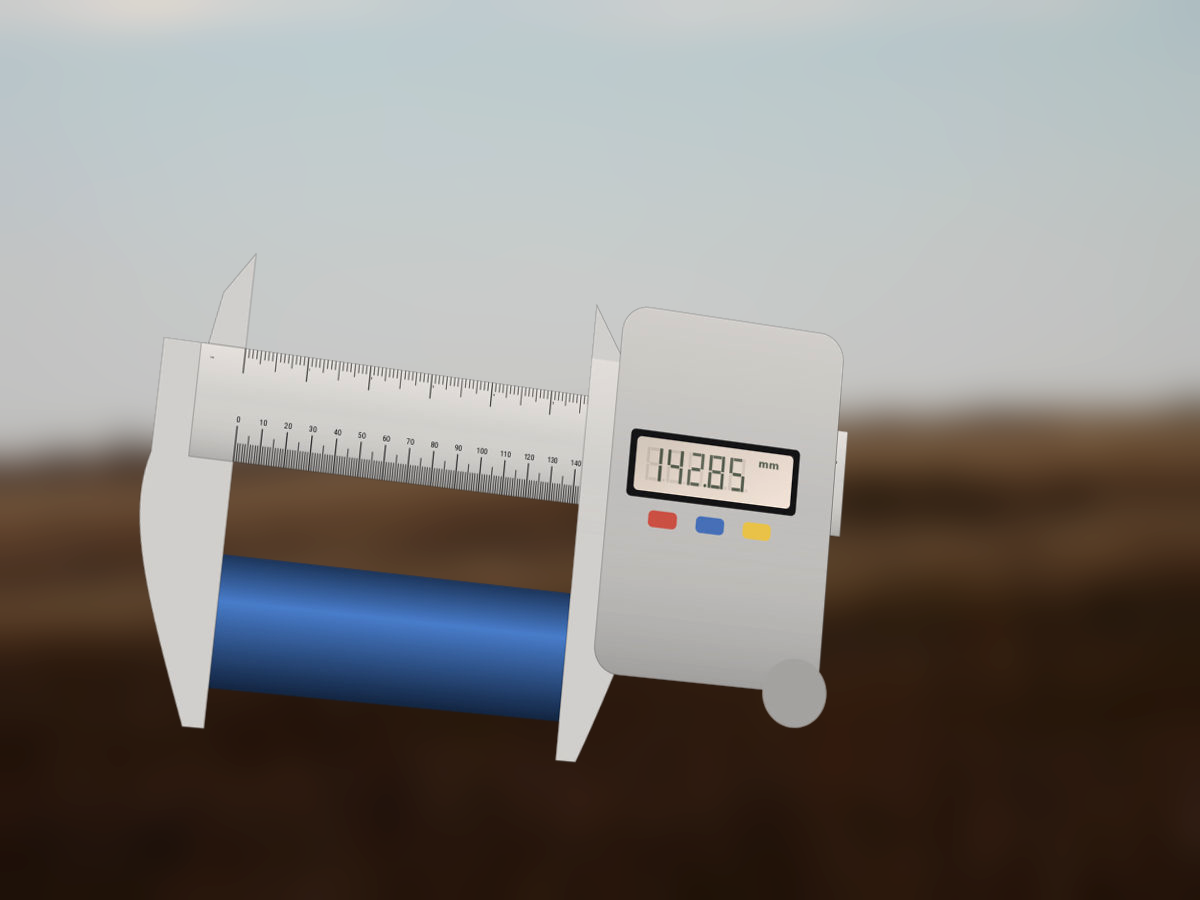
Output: 142.85
